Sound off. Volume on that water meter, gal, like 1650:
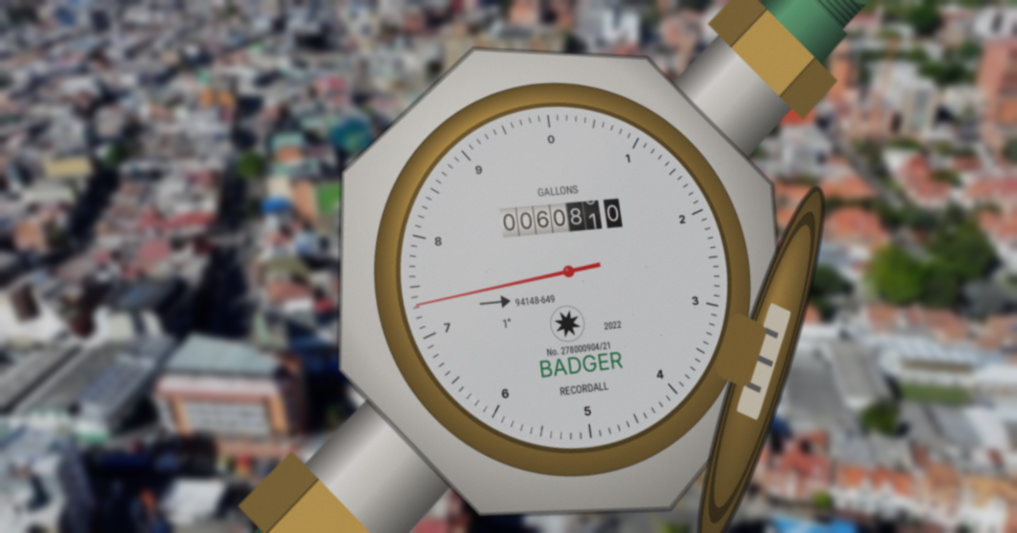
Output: 60807.3
